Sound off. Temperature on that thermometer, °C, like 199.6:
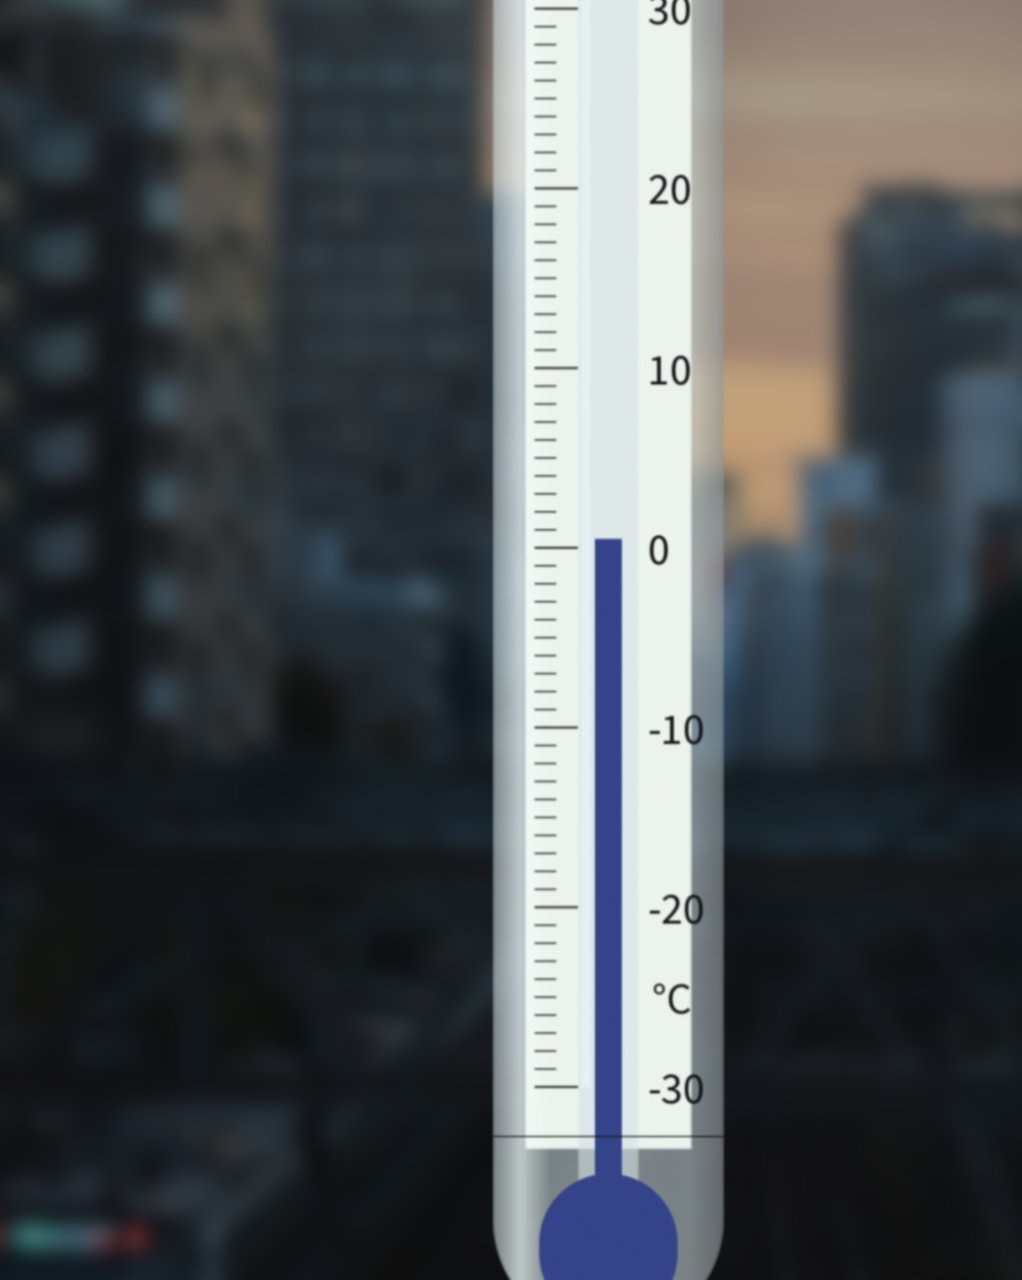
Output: 0.5
